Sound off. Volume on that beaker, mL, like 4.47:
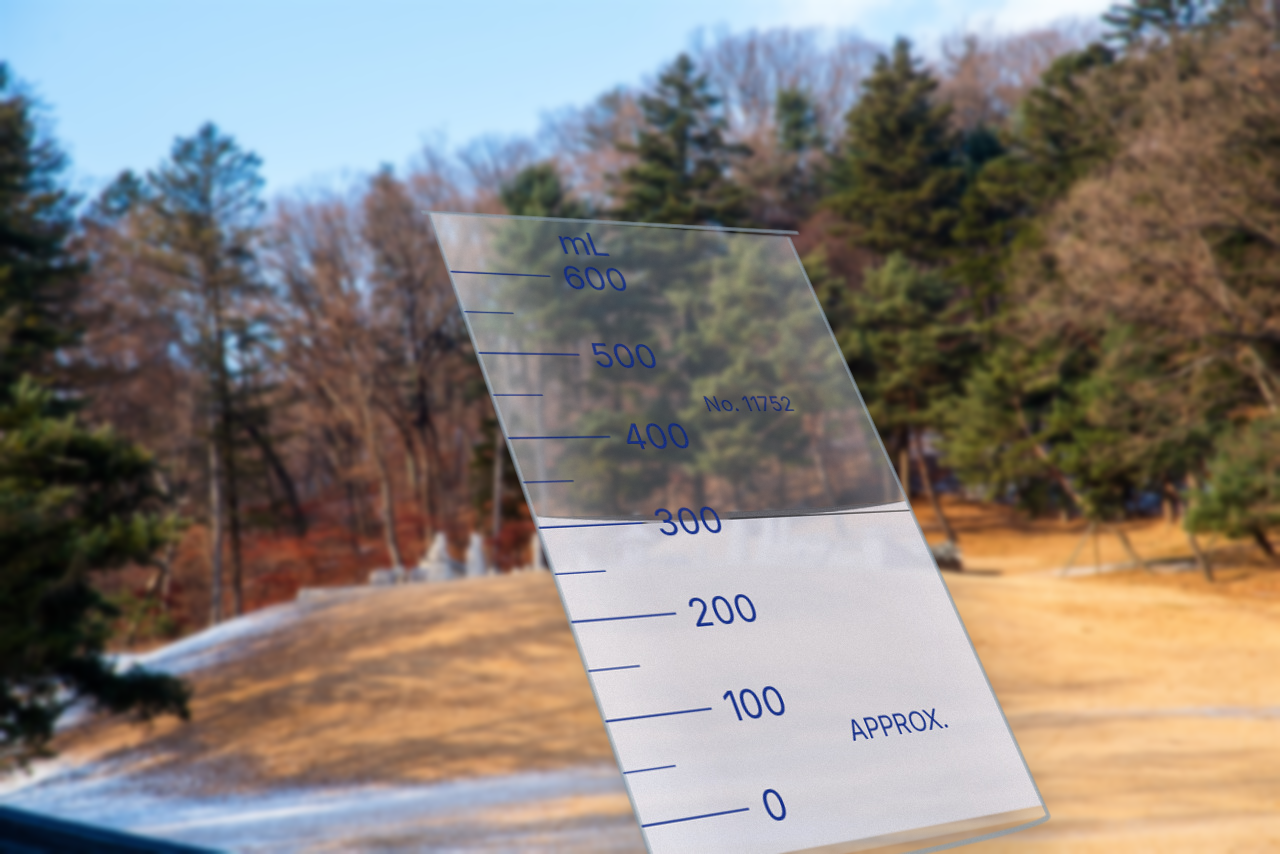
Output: 300
